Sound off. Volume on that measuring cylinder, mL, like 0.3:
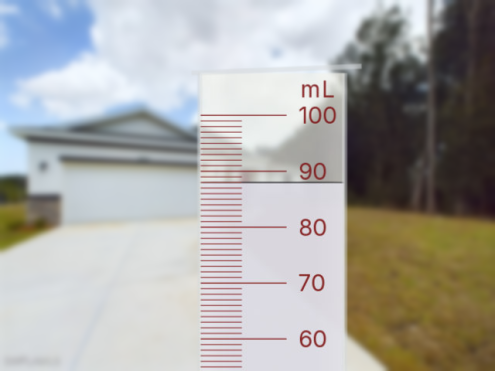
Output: 88
